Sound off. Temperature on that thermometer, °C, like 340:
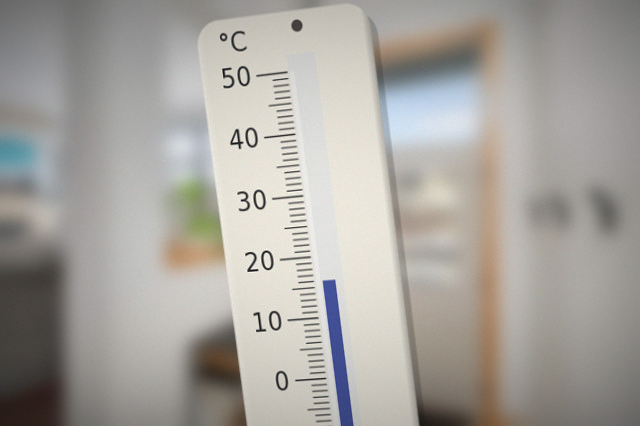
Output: 16
